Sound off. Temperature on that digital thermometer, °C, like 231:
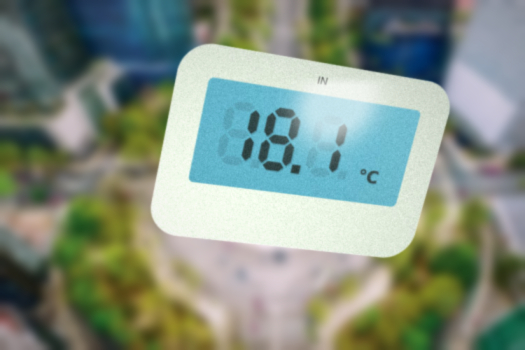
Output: 18.1
